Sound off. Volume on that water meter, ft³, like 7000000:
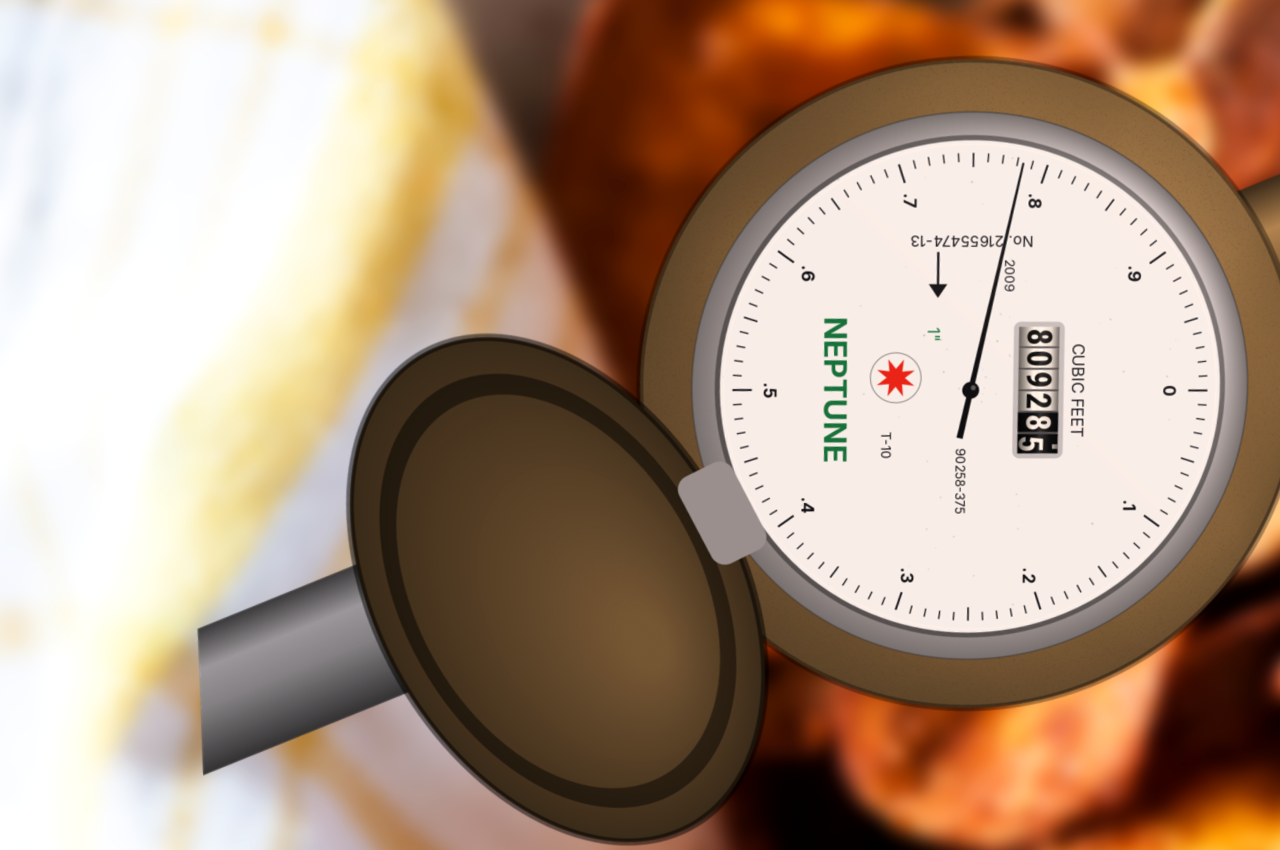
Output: 809284.78
